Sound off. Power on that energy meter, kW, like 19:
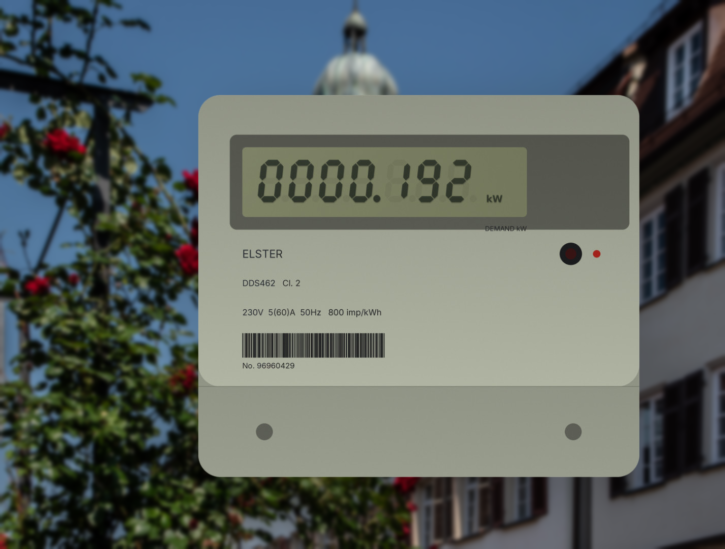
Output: 0.192
